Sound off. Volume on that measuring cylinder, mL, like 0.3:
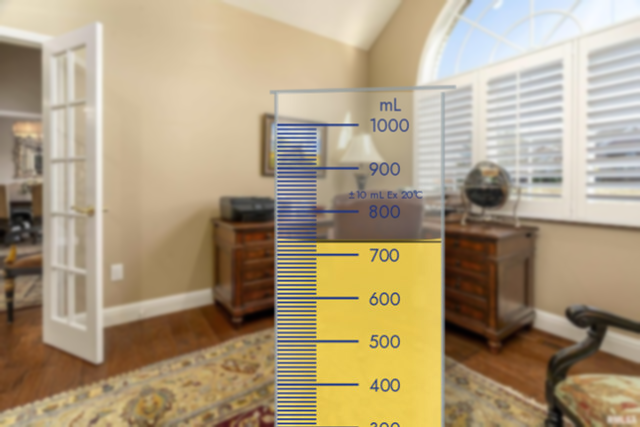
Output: 730
